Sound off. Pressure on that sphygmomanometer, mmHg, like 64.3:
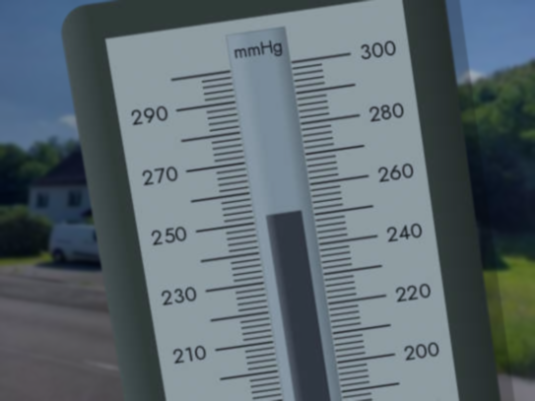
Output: 252
